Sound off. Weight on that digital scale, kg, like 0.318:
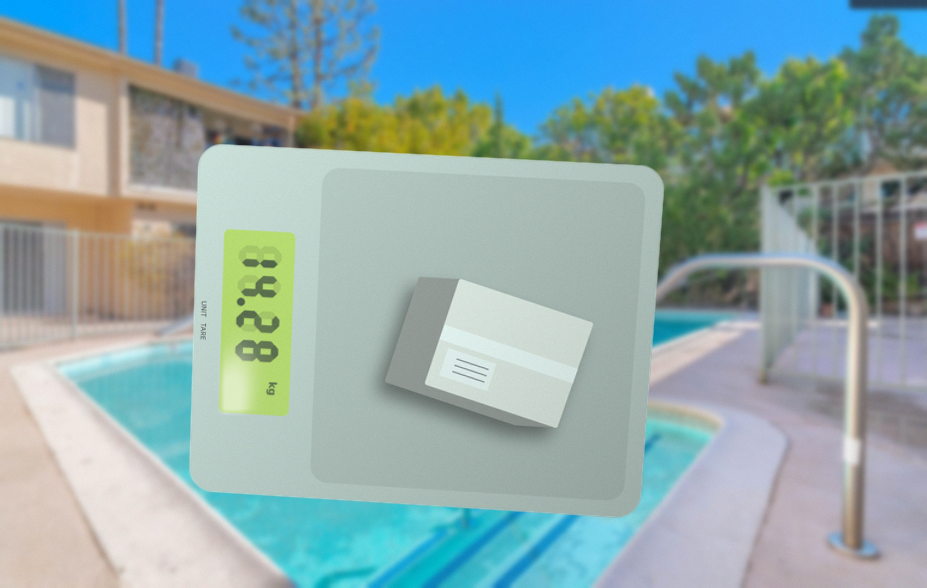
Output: 14.28
